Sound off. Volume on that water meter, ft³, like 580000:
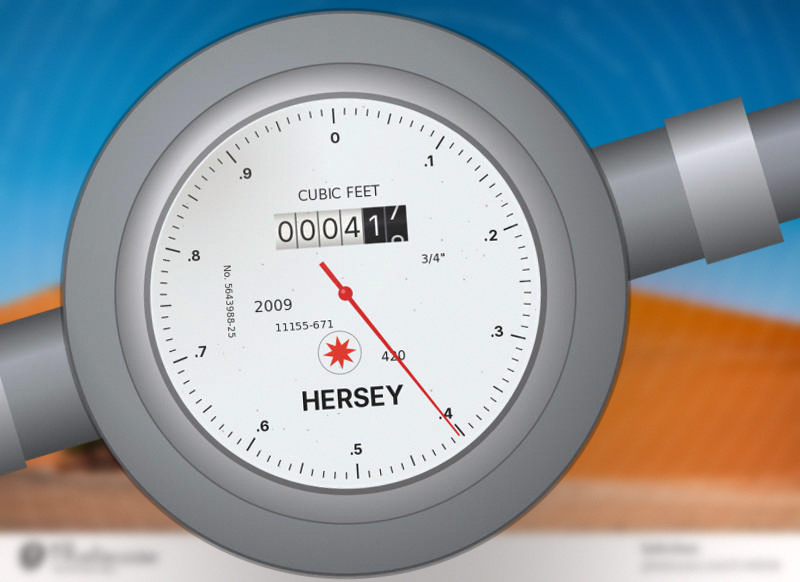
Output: 417.40
